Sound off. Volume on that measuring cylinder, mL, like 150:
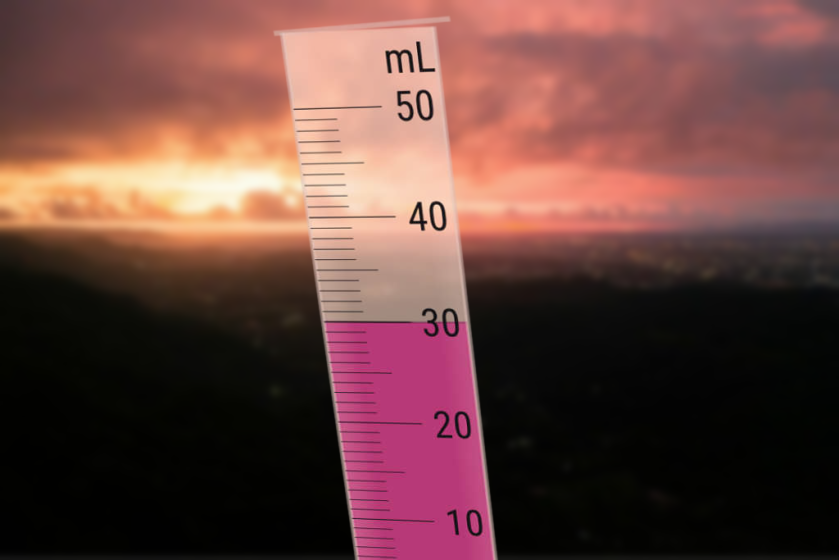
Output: 30
